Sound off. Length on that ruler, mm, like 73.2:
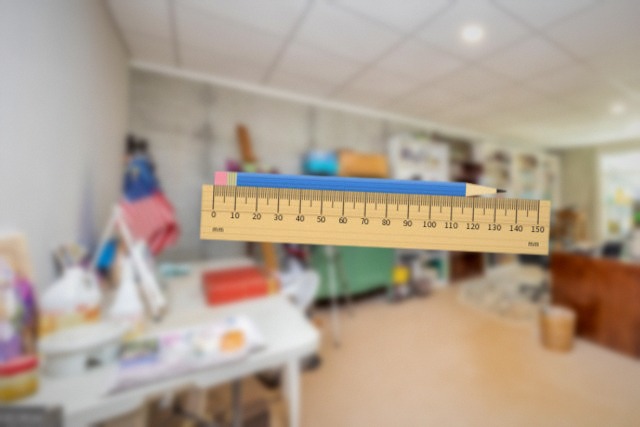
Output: 135
